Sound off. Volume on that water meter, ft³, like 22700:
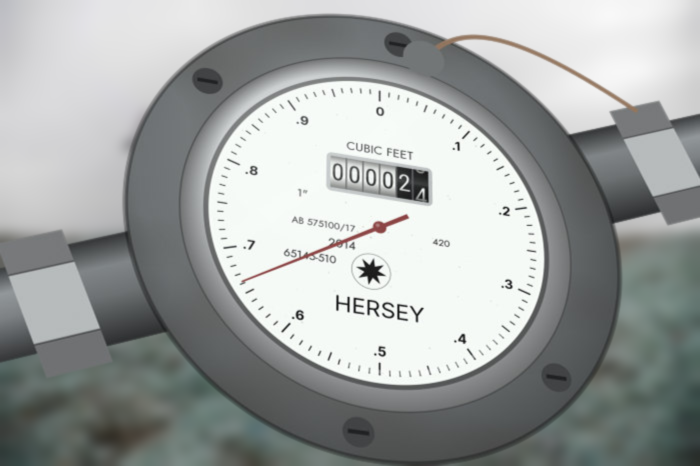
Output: 23.66
